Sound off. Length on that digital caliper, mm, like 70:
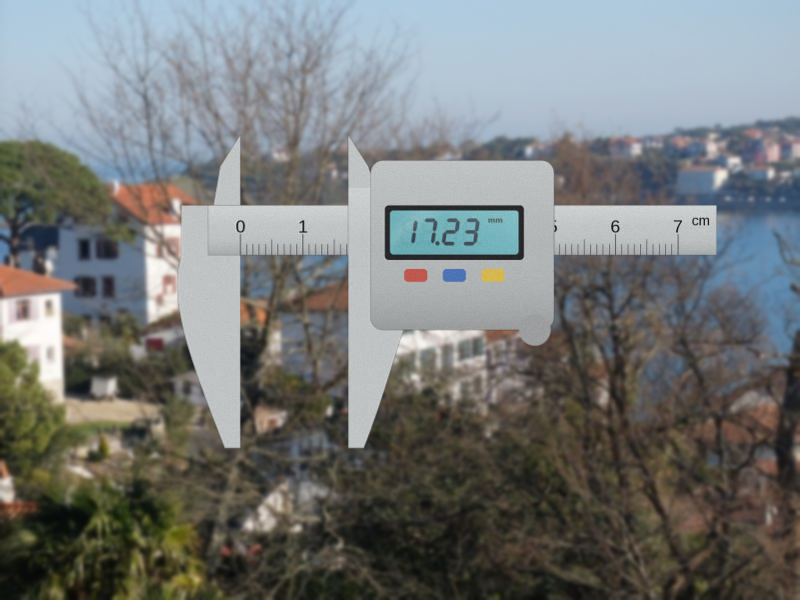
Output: 17.23
